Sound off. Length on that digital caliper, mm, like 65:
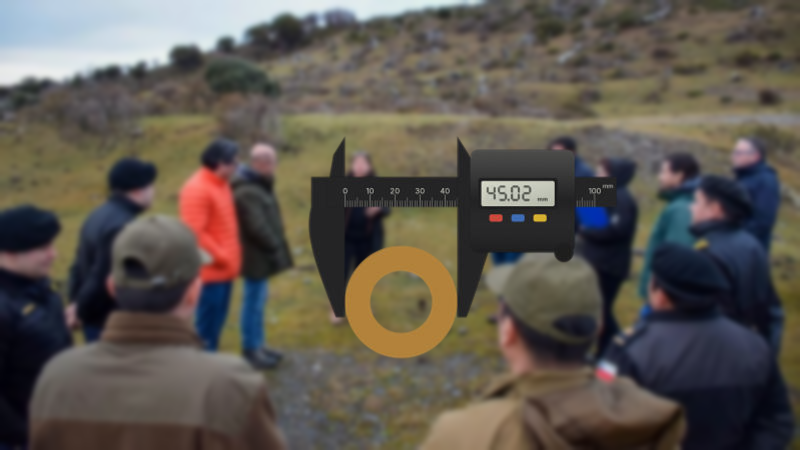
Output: 45.02
